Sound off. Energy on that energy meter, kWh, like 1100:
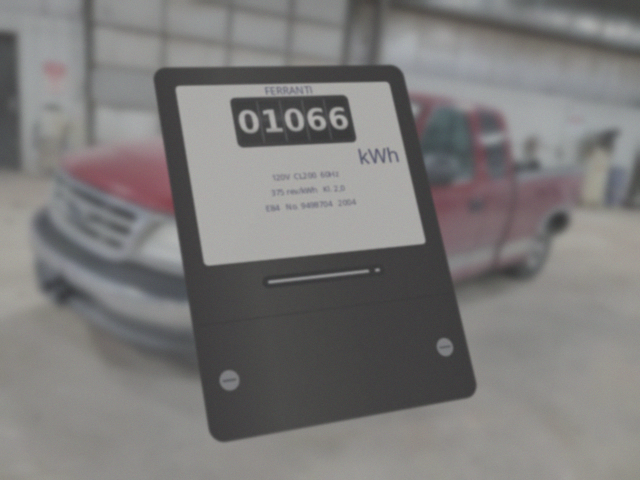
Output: 1066
